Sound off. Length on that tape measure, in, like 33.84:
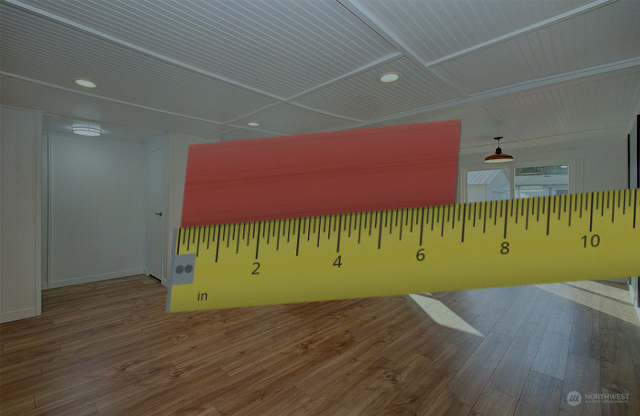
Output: 6.75
